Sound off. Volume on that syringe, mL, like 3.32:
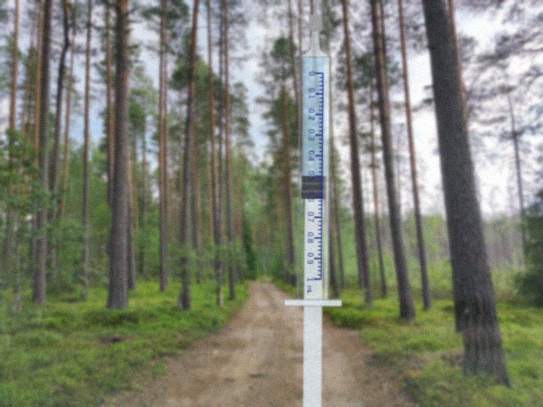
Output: 0.5
